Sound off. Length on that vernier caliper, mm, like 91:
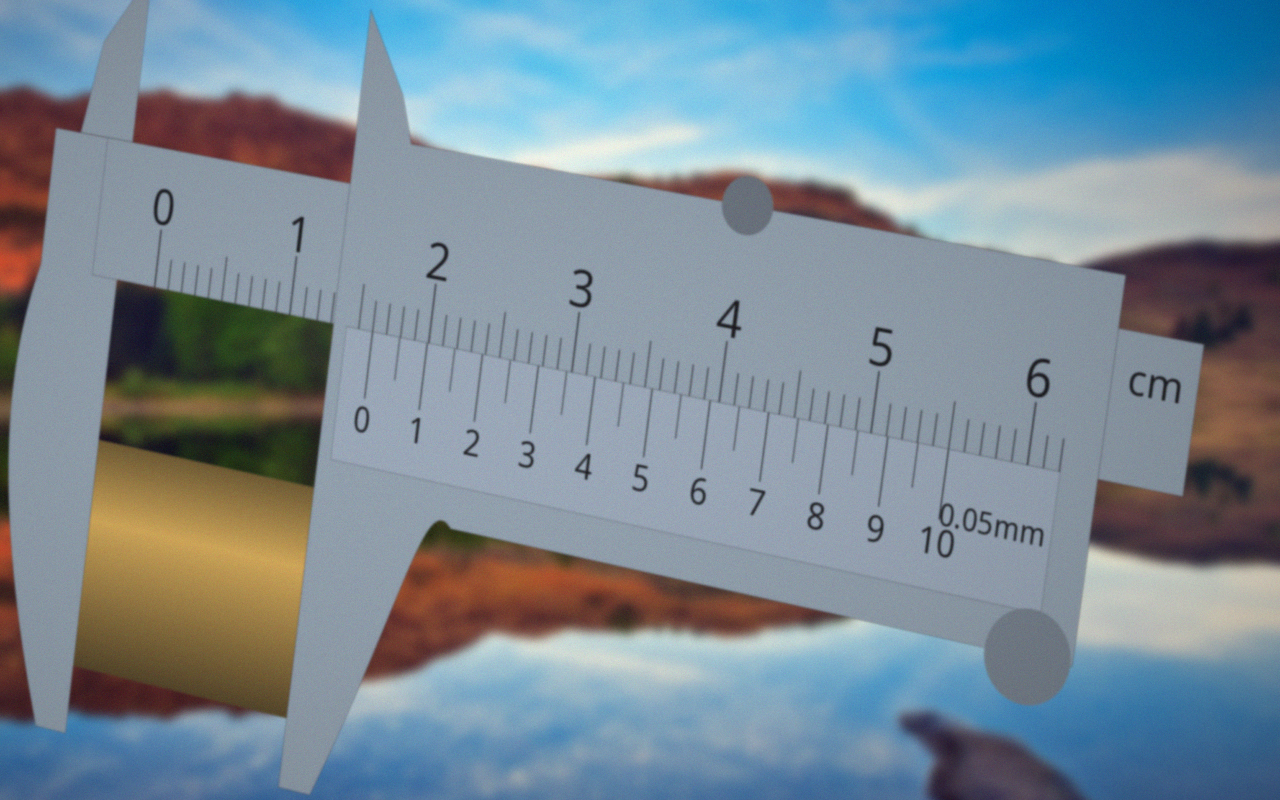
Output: 16.0
